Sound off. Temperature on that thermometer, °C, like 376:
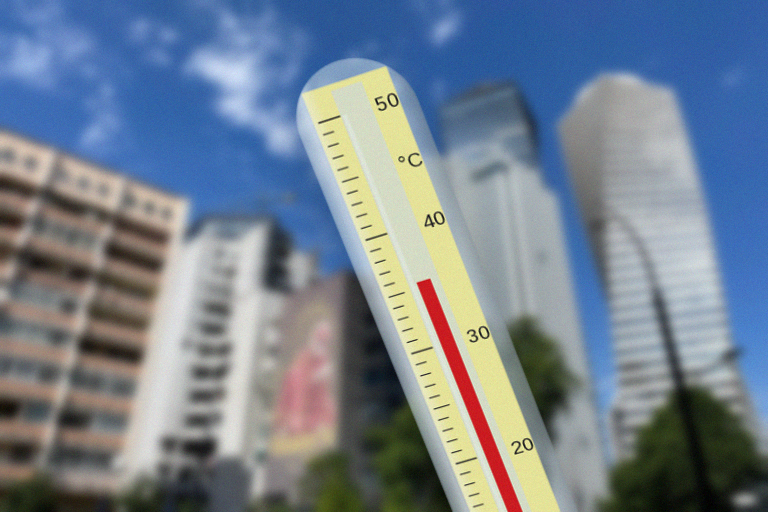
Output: 35.5
